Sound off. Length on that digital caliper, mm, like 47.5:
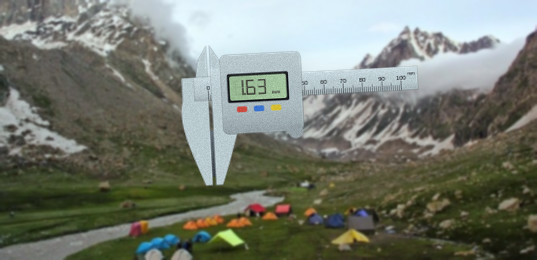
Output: 1.63
